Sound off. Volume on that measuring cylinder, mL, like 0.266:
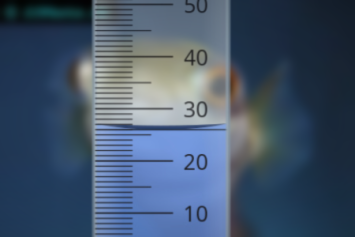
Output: 26
